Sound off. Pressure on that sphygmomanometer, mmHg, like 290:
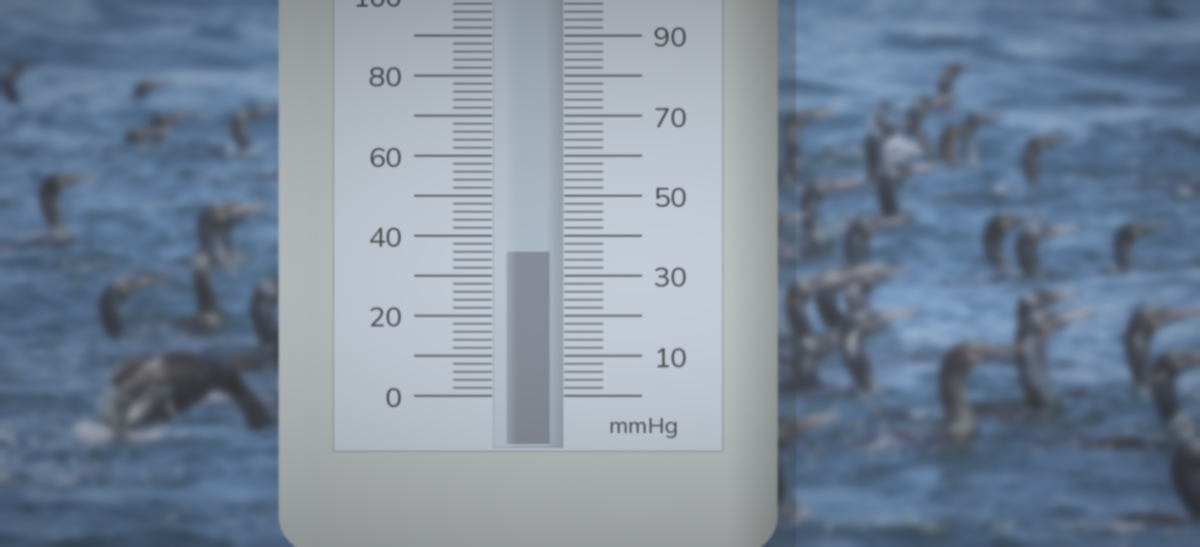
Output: 36
